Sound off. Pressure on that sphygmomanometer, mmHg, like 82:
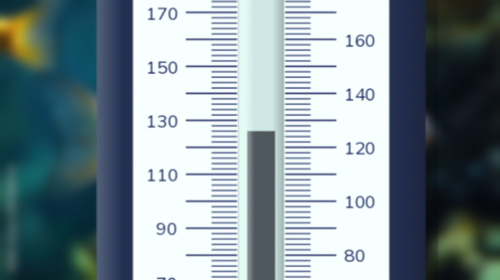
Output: 126
